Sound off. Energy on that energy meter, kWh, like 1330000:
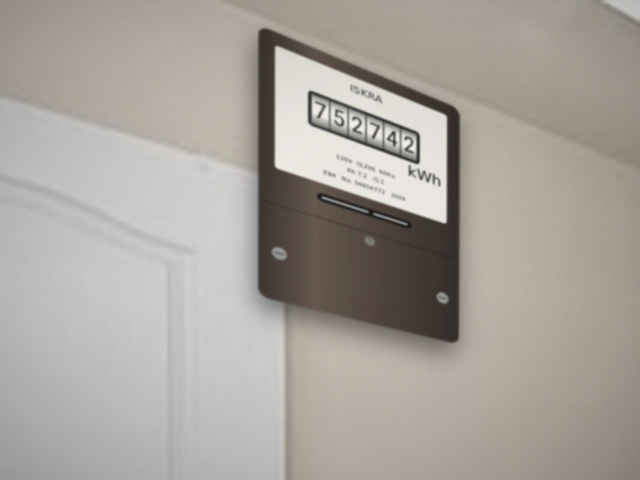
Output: 752742
